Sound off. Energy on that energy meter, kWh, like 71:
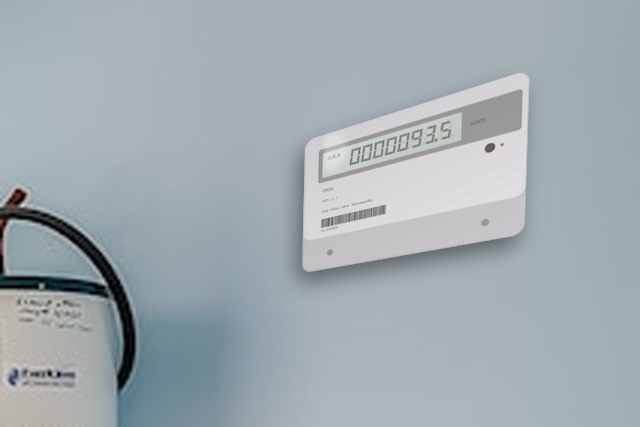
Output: 93.5
